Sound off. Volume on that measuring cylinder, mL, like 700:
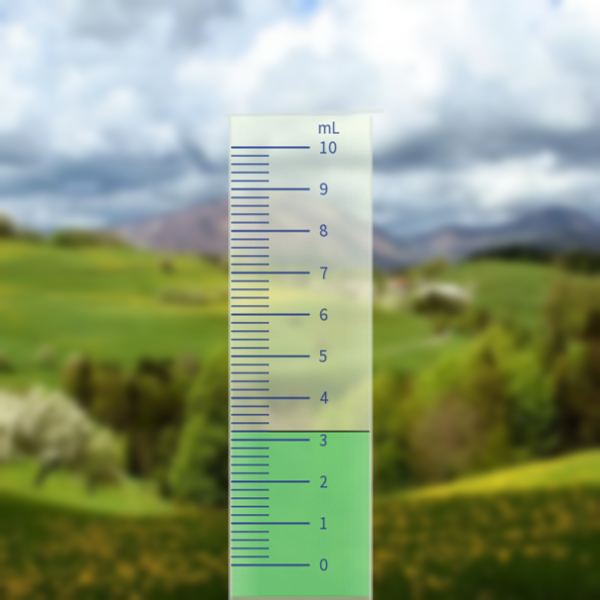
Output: 3.2
